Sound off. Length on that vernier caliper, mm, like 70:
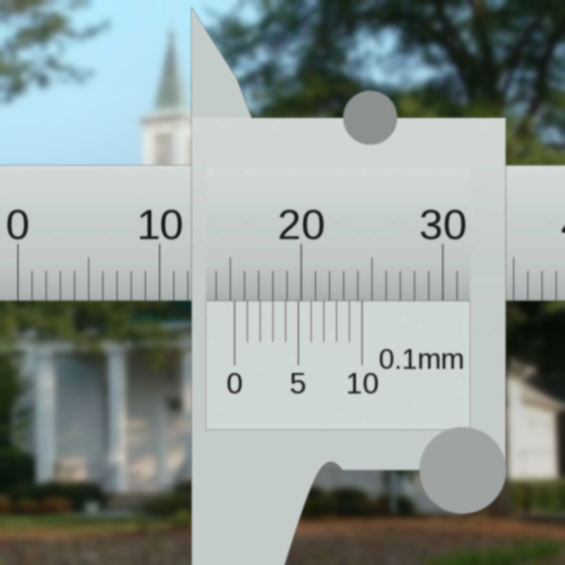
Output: 15.3
